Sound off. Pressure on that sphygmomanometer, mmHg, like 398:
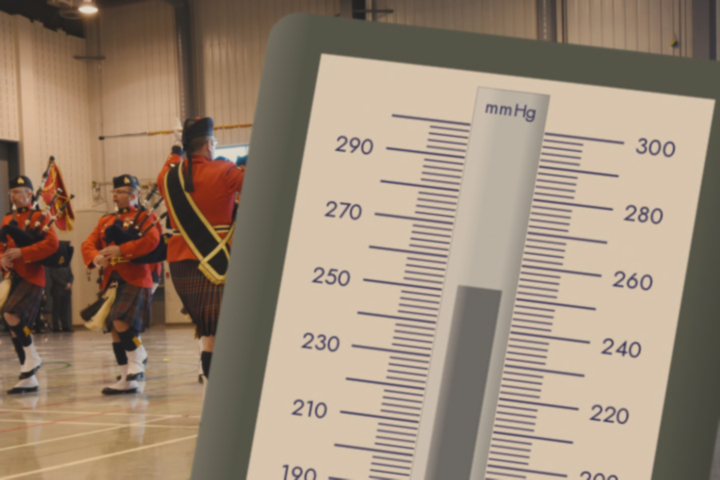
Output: 252
